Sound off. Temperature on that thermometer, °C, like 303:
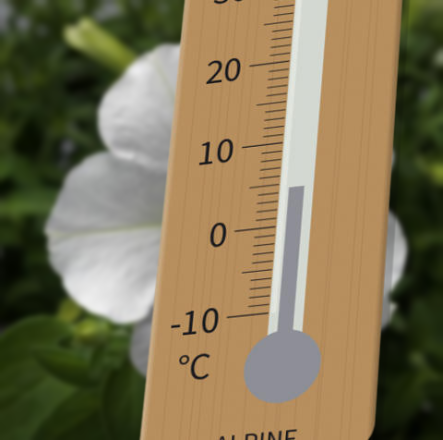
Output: 4.5
